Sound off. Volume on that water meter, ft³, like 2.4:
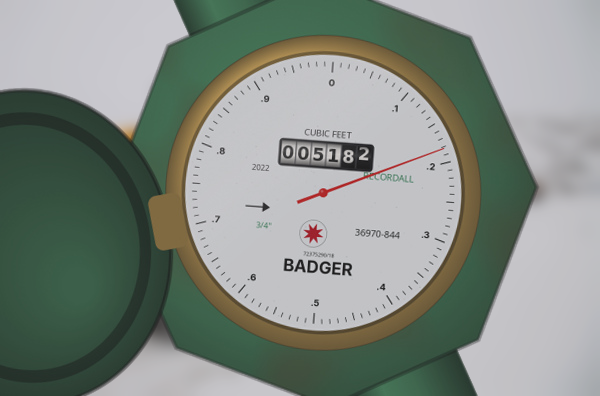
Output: 5182.18
